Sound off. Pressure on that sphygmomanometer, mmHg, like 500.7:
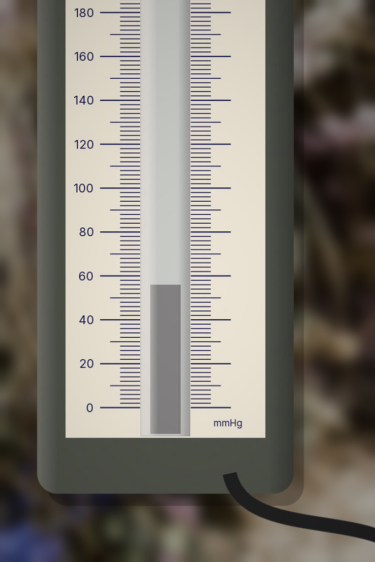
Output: 56
